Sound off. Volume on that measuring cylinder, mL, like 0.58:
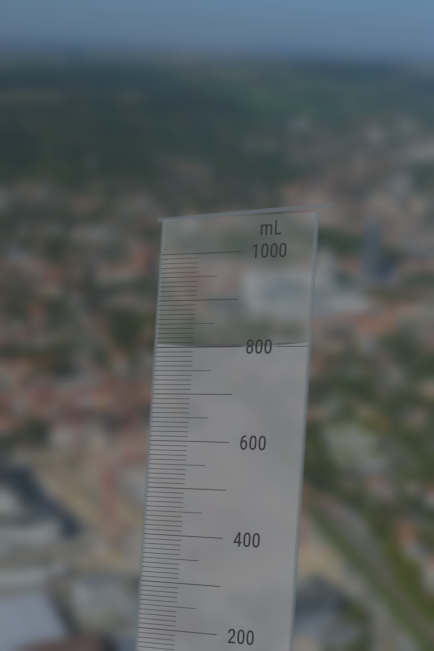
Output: 800
